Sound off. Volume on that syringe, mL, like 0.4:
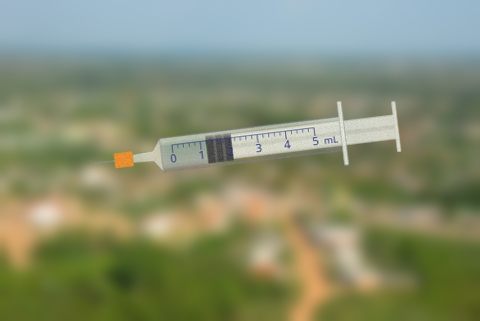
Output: 1.2
